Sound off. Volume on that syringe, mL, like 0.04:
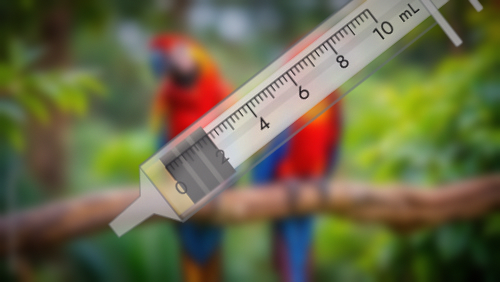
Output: 0
